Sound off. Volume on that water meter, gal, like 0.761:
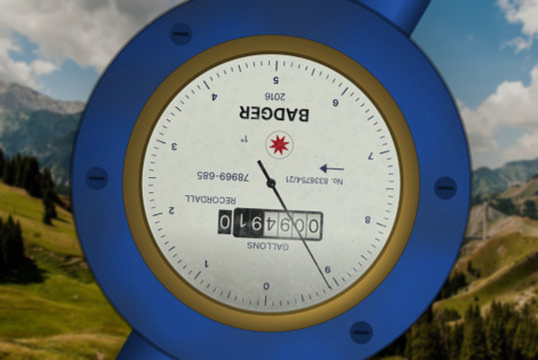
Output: 94909.1
